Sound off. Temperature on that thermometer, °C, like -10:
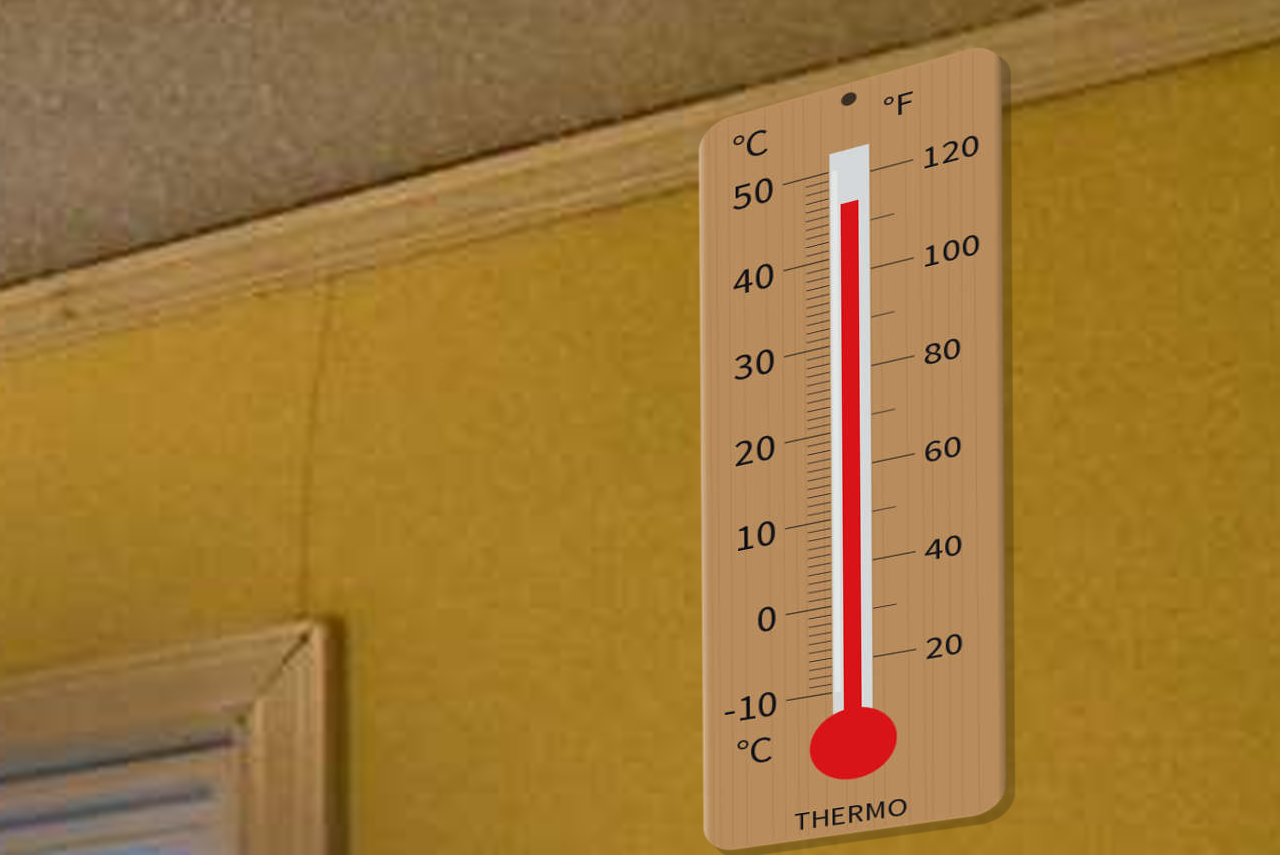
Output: 46
